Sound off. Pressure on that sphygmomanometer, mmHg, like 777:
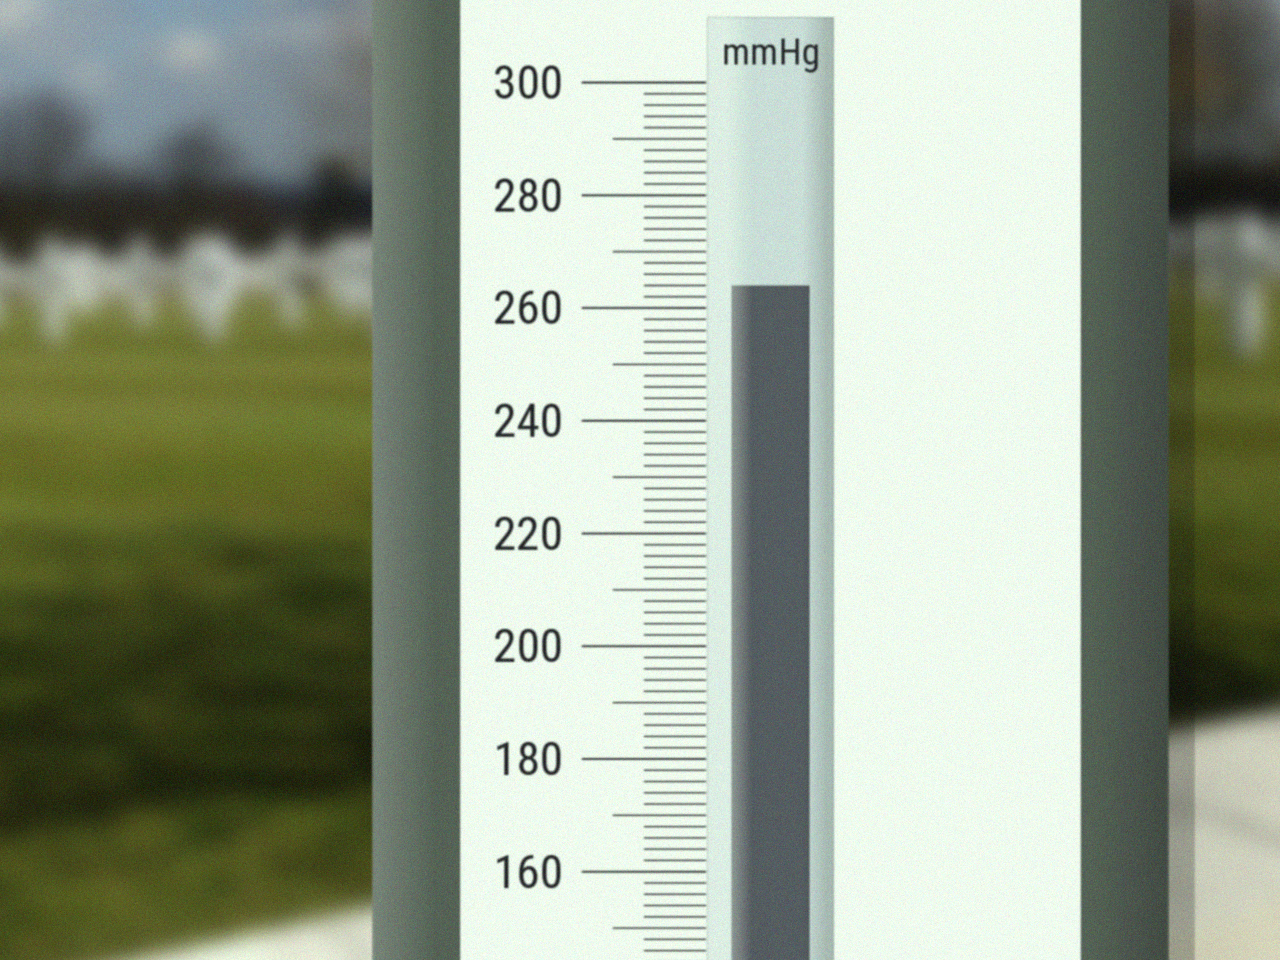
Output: 264
